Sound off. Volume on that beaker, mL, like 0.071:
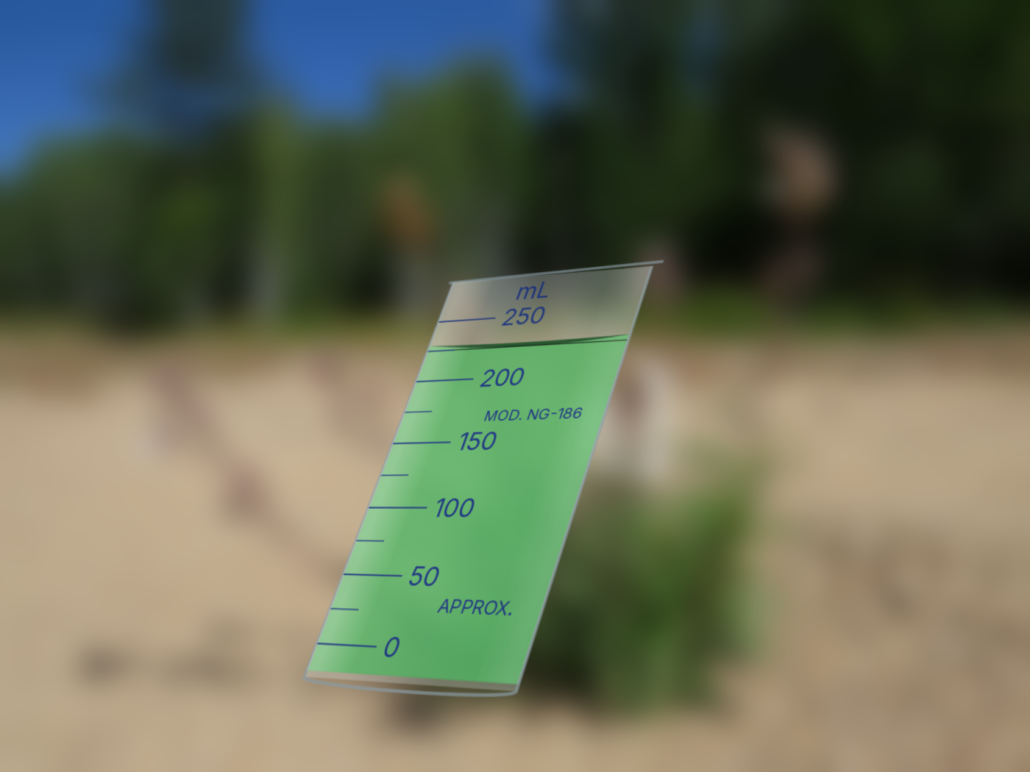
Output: 225
